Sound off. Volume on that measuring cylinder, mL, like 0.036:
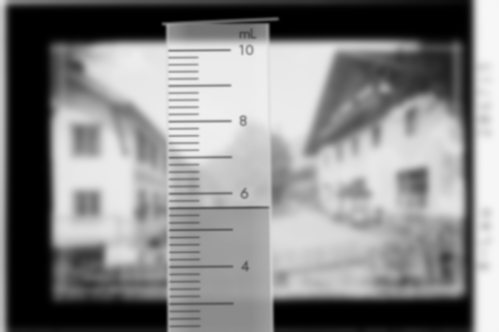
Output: 5.6
